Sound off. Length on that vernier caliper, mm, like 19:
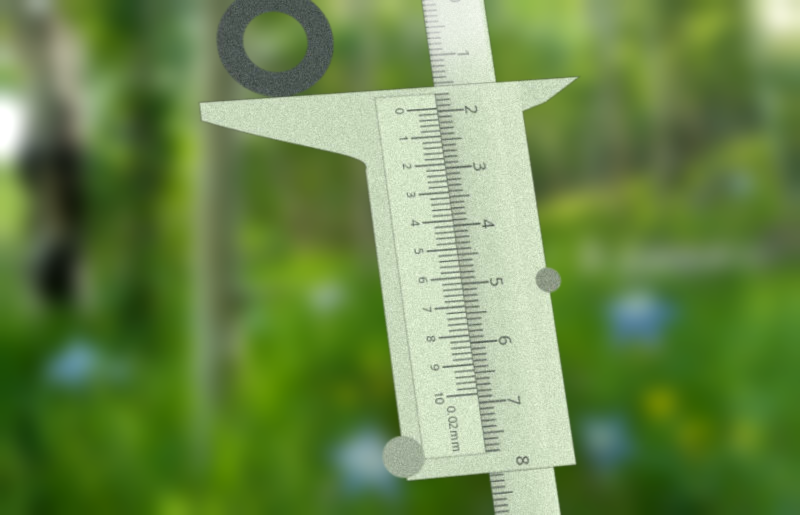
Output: 19.5
